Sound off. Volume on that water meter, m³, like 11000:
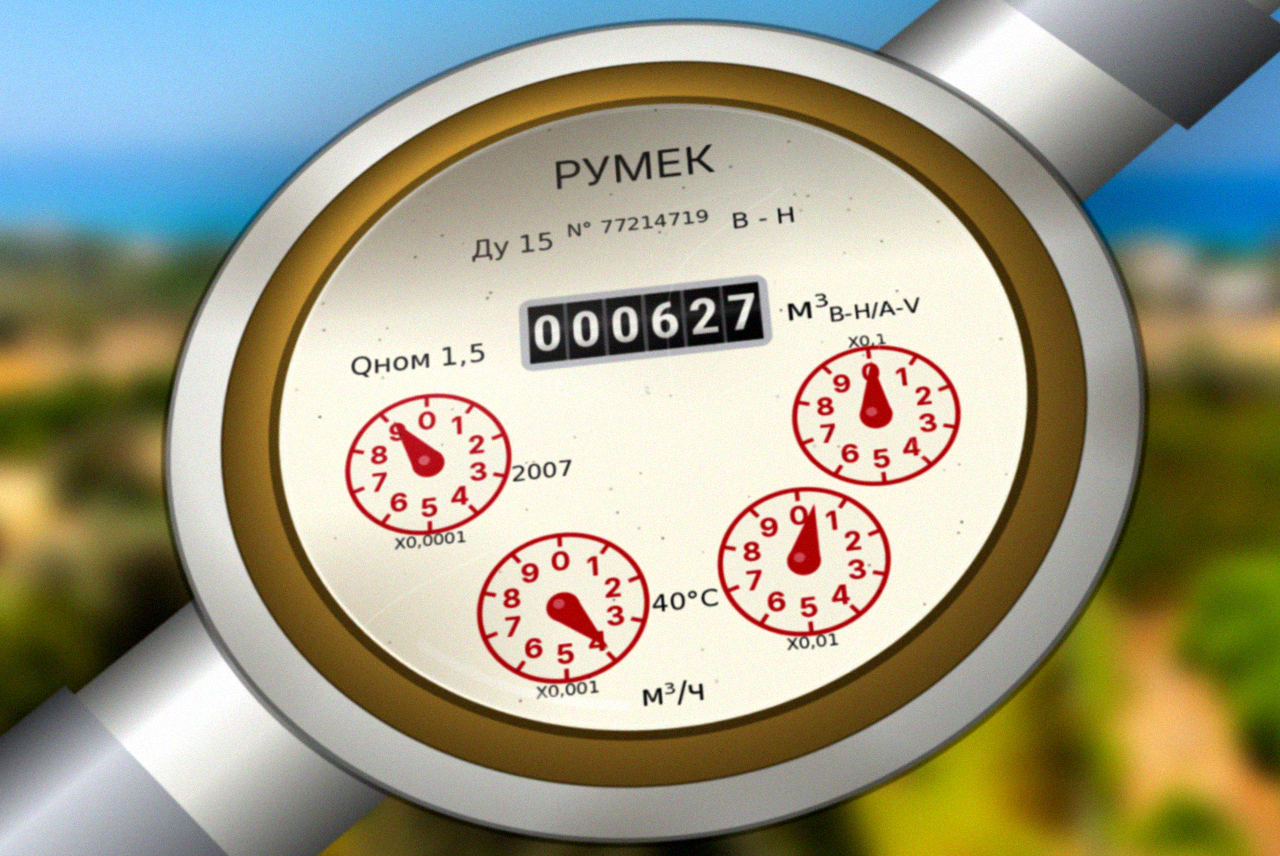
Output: 627.0039
